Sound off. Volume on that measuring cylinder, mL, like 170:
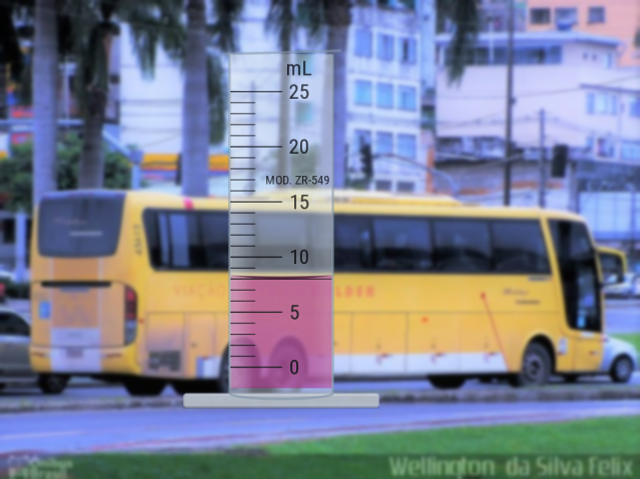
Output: 8
